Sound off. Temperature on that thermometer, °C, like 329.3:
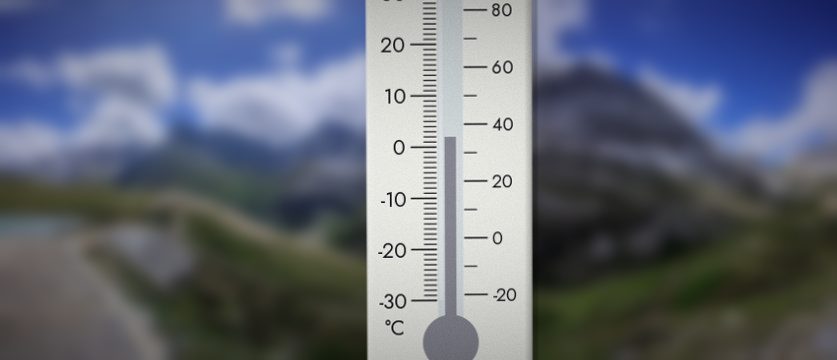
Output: 2
